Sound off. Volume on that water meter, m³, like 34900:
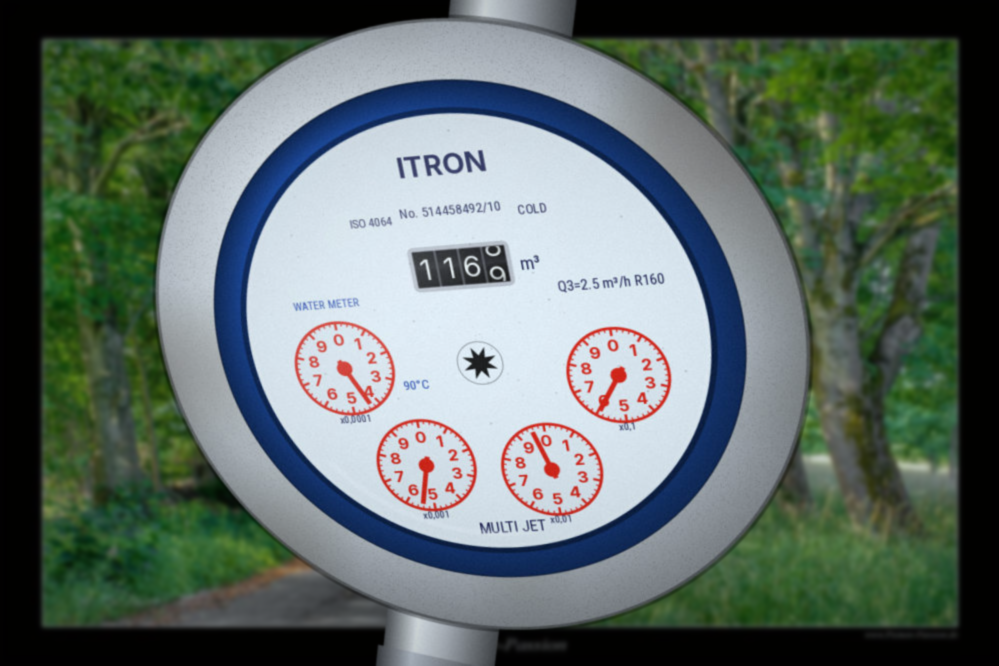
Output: 1168.5954
